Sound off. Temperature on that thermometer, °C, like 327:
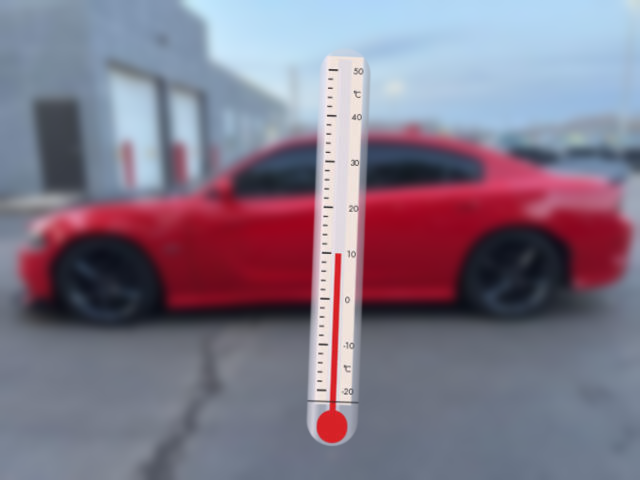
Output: 10
